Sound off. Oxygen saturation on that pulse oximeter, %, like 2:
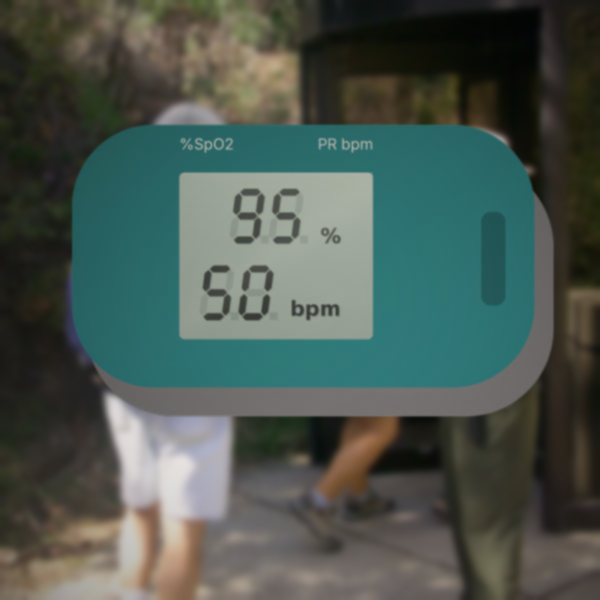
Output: 95
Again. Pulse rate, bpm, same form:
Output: 50
